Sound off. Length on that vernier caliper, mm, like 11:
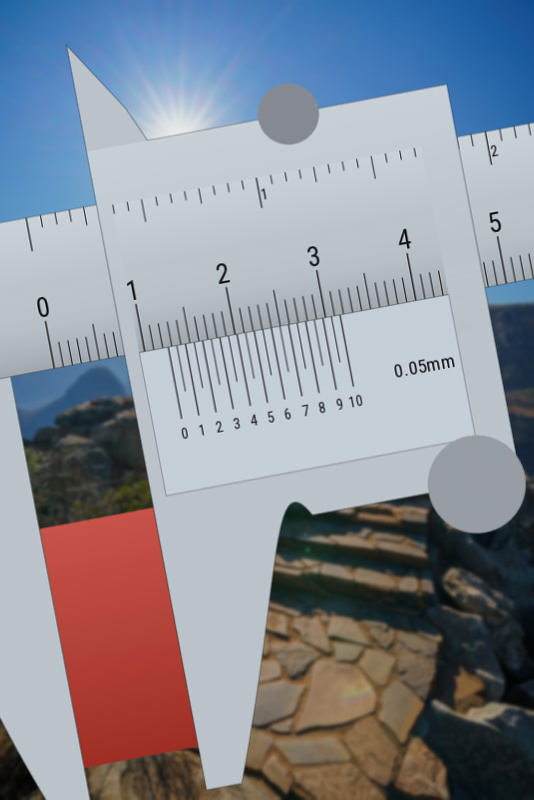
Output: 12.6
